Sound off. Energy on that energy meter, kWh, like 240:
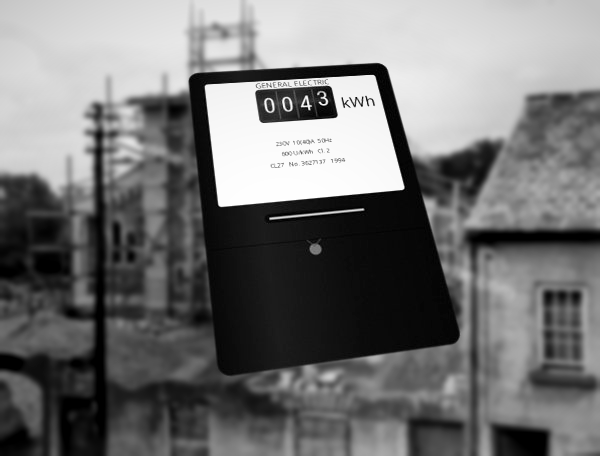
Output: 43
